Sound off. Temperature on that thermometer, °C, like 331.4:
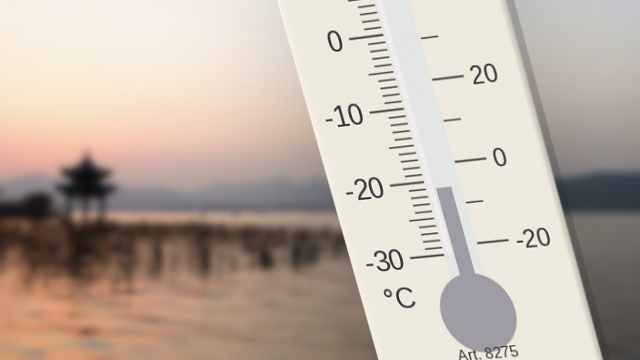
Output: -21
